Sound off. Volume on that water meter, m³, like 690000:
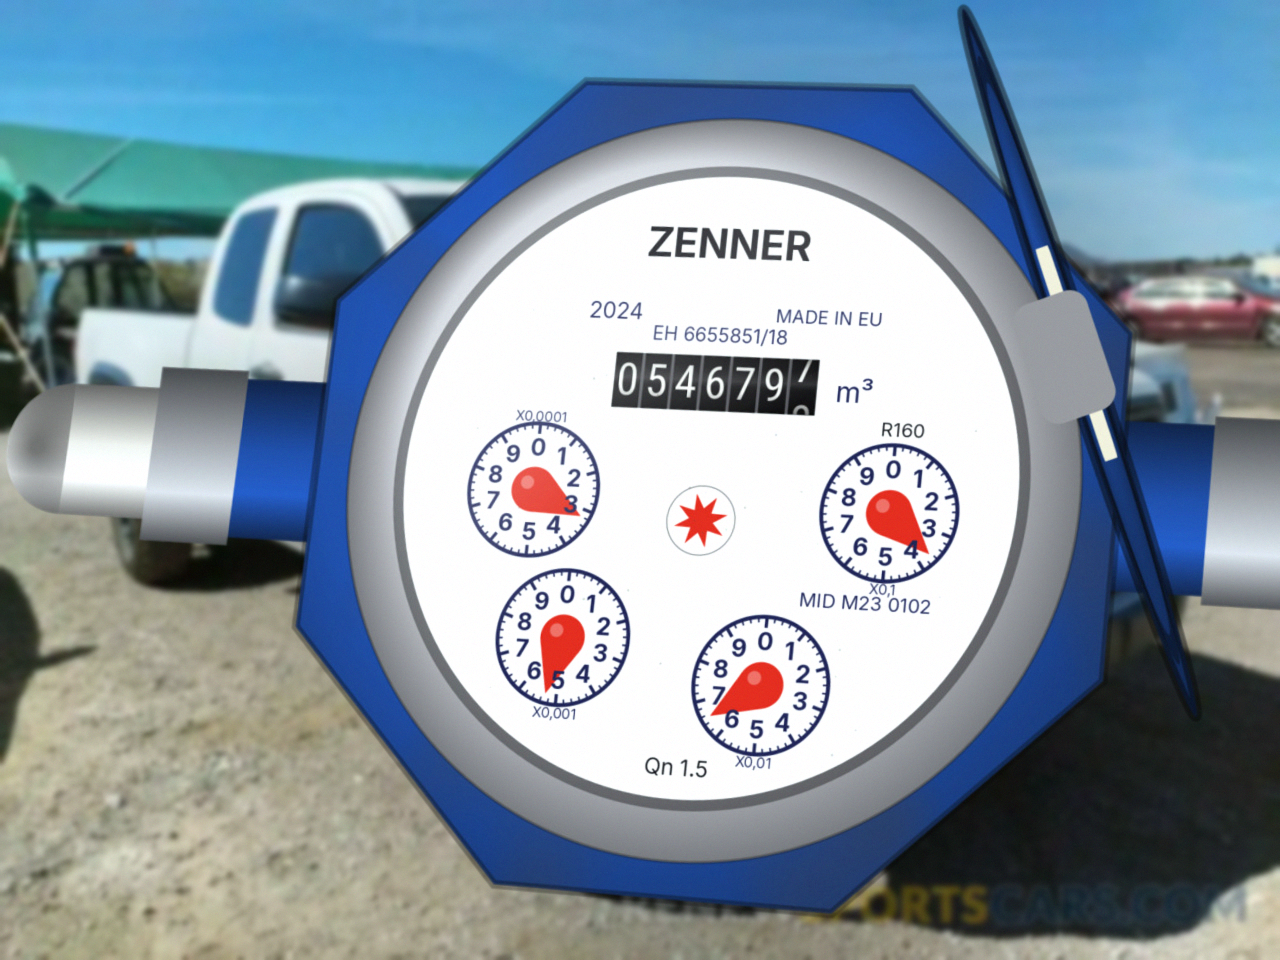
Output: 546797.3653
